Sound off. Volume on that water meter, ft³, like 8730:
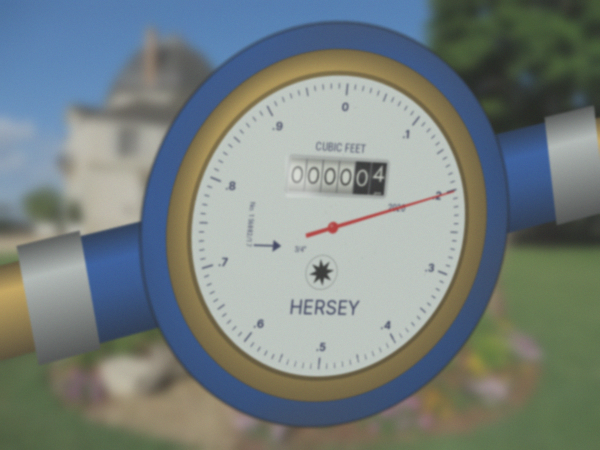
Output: 4.20
